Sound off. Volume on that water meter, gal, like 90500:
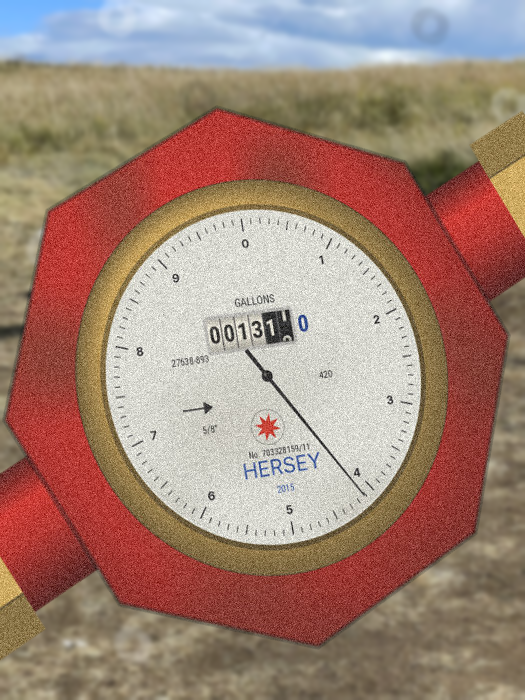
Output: 13114.1
